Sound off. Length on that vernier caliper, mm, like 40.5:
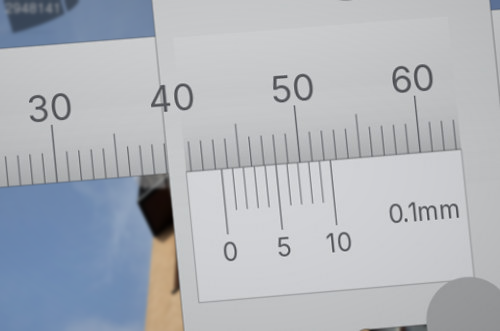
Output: 43.5
